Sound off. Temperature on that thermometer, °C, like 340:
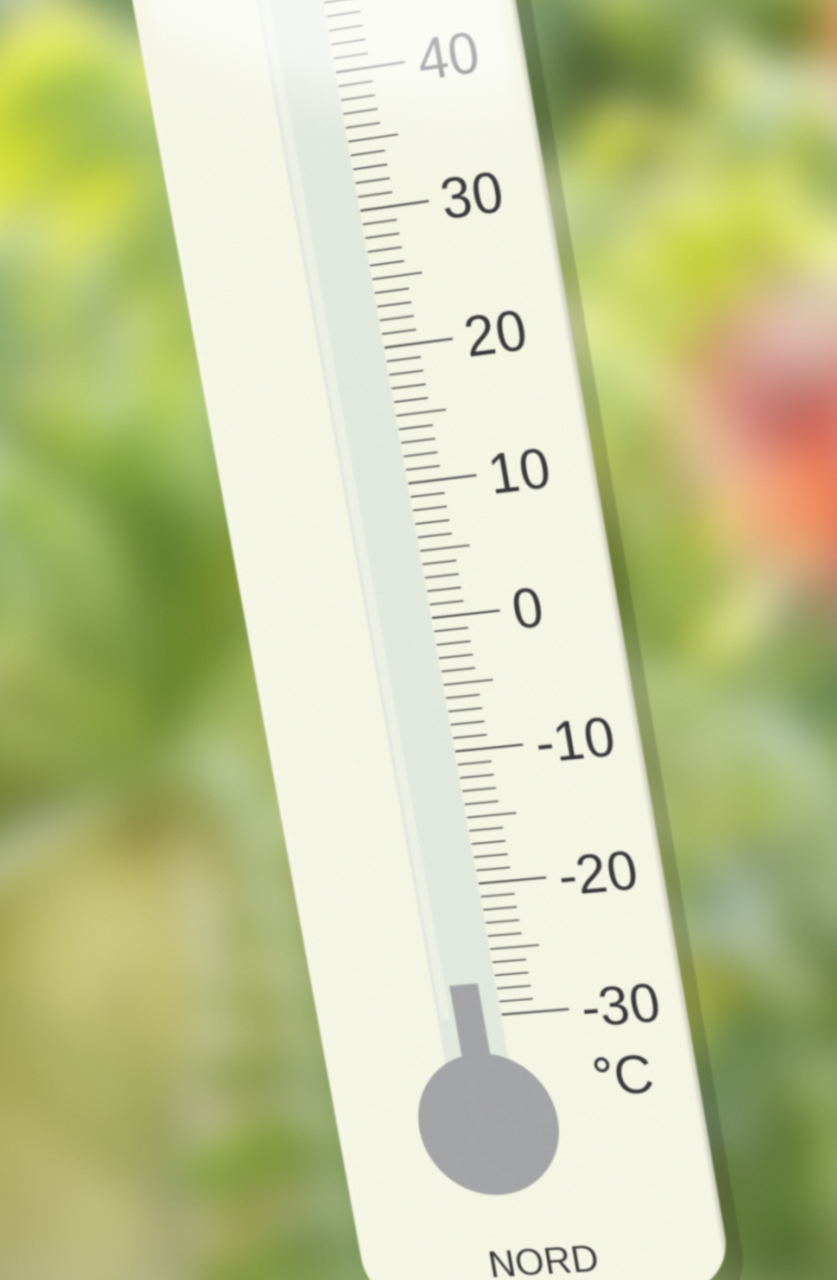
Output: -27.5
